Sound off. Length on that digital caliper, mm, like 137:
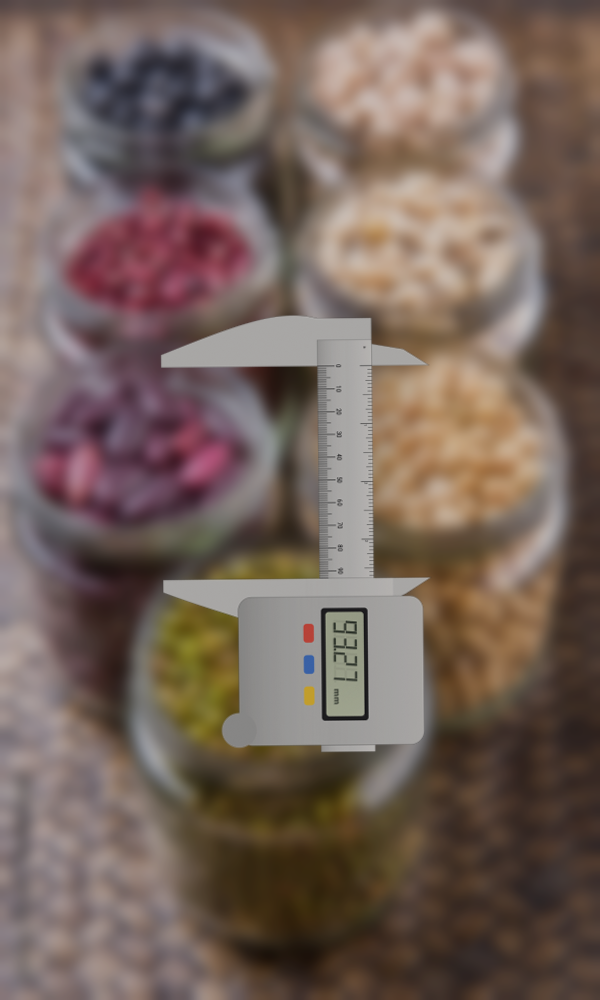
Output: 93.27
